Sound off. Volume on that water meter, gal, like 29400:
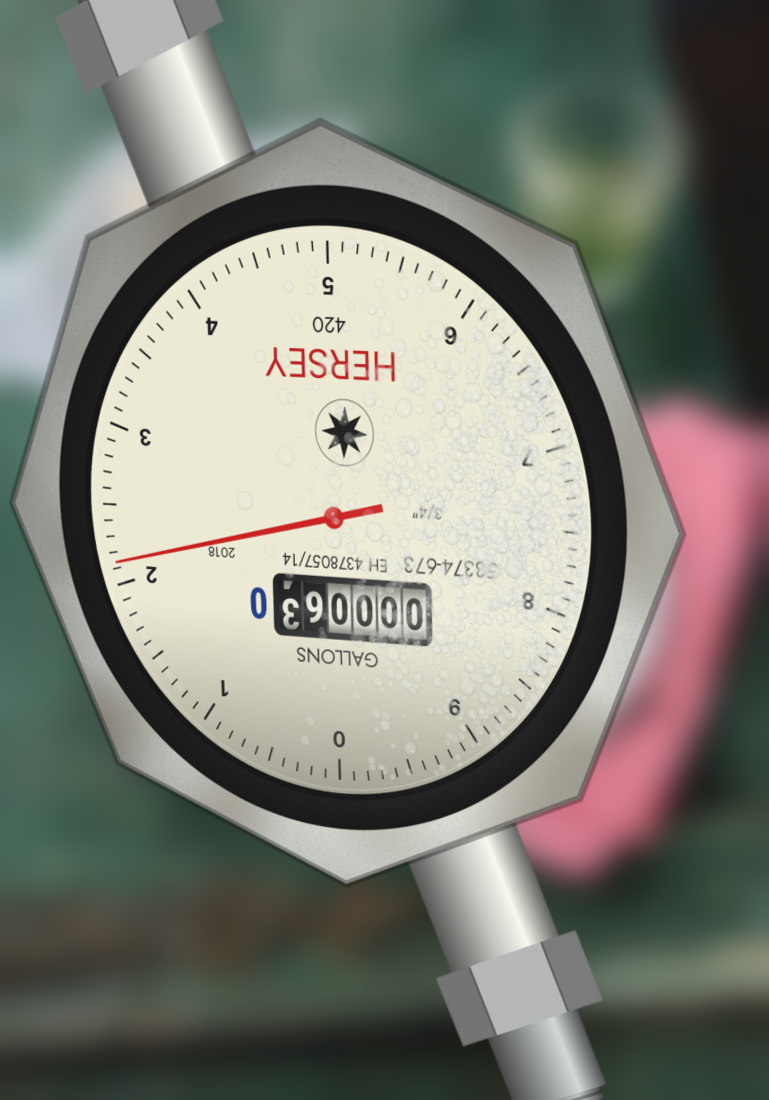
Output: 632.1
